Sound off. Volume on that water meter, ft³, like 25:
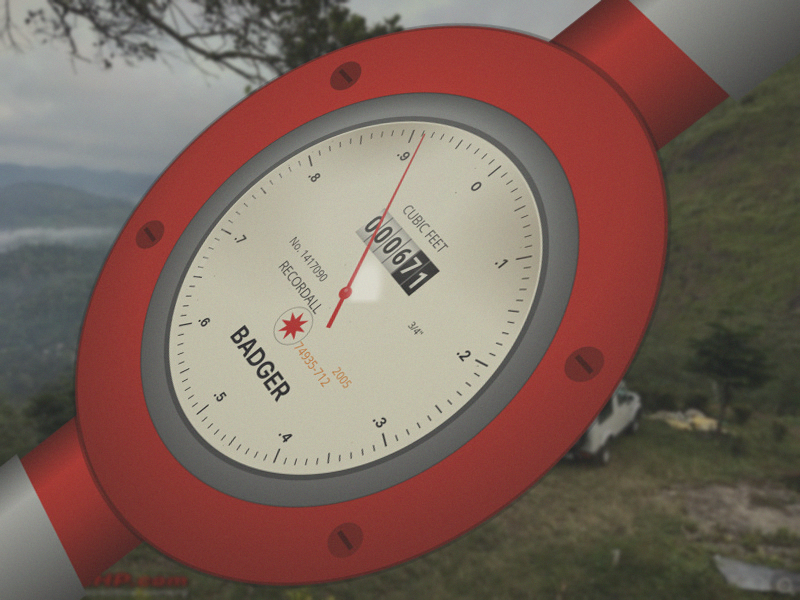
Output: 670.91
